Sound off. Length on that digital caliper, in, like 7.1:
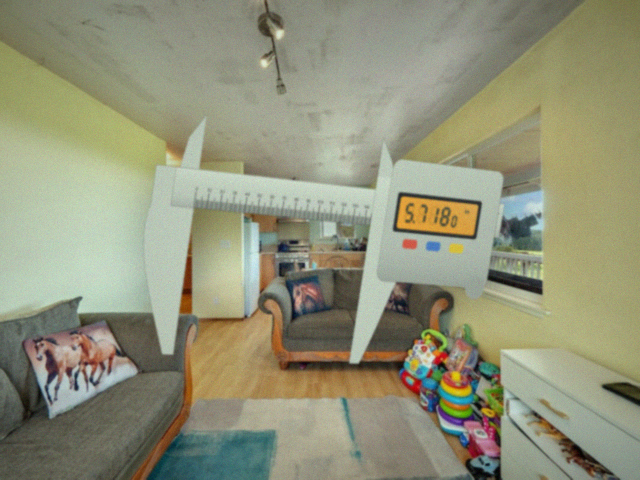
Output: 5.7180
